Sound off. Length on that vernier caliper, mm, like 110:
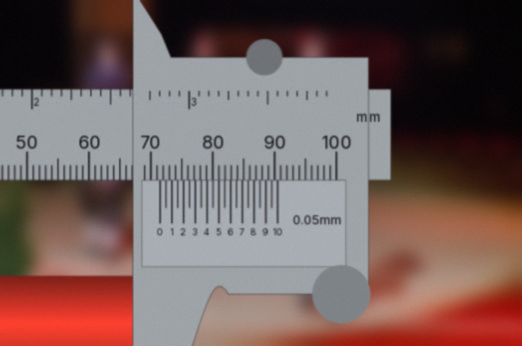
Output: 71.5
